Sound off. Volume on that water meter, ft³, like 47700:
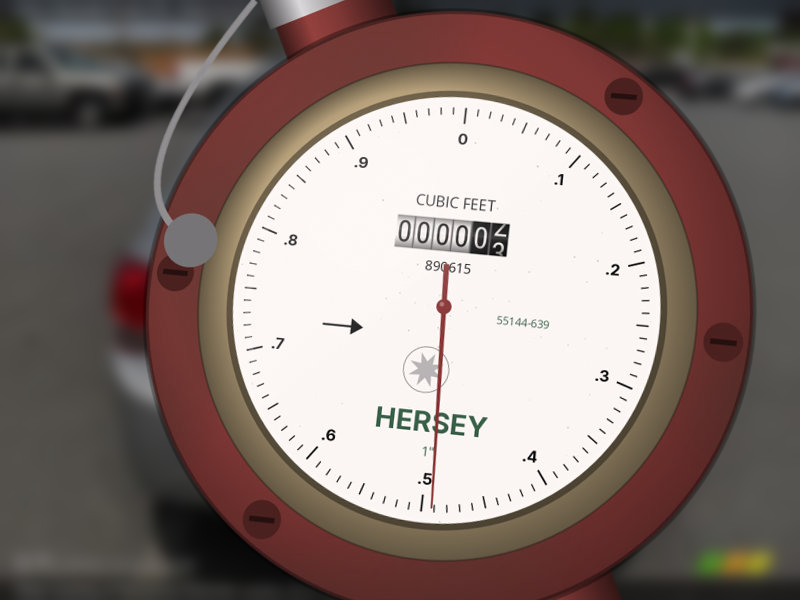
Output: 2.49
